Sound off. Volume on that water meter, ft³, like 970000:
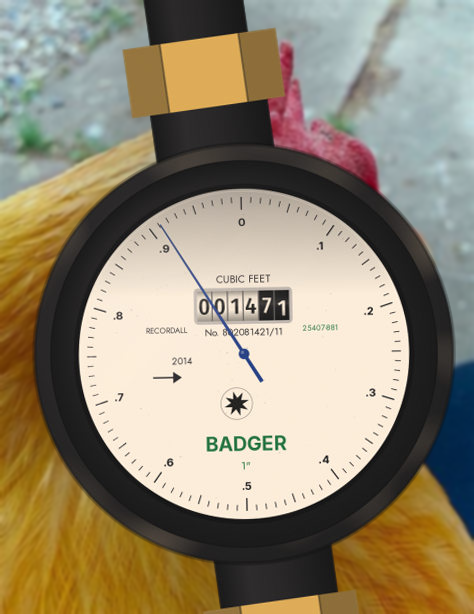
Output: 1470.91
